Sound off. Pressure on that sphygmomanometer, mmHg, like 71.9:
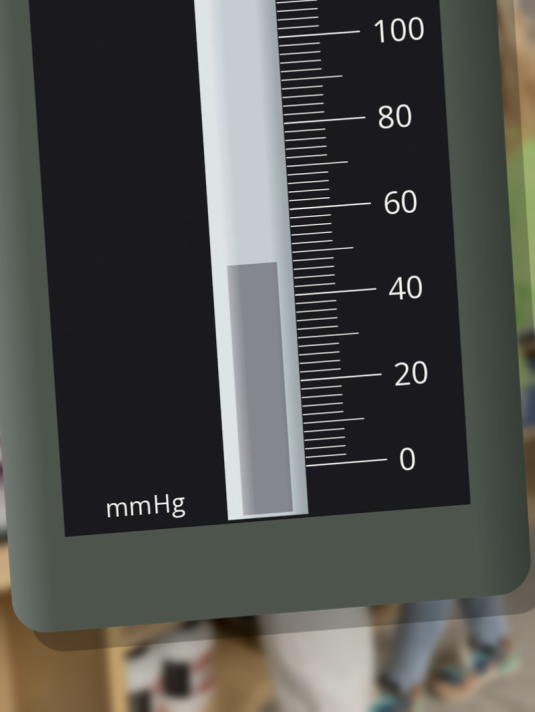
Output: 48
